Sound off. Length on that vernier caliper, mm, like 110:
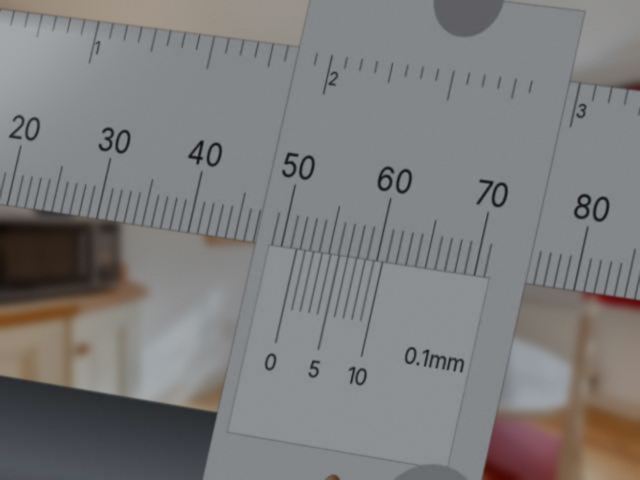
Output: 51.6
